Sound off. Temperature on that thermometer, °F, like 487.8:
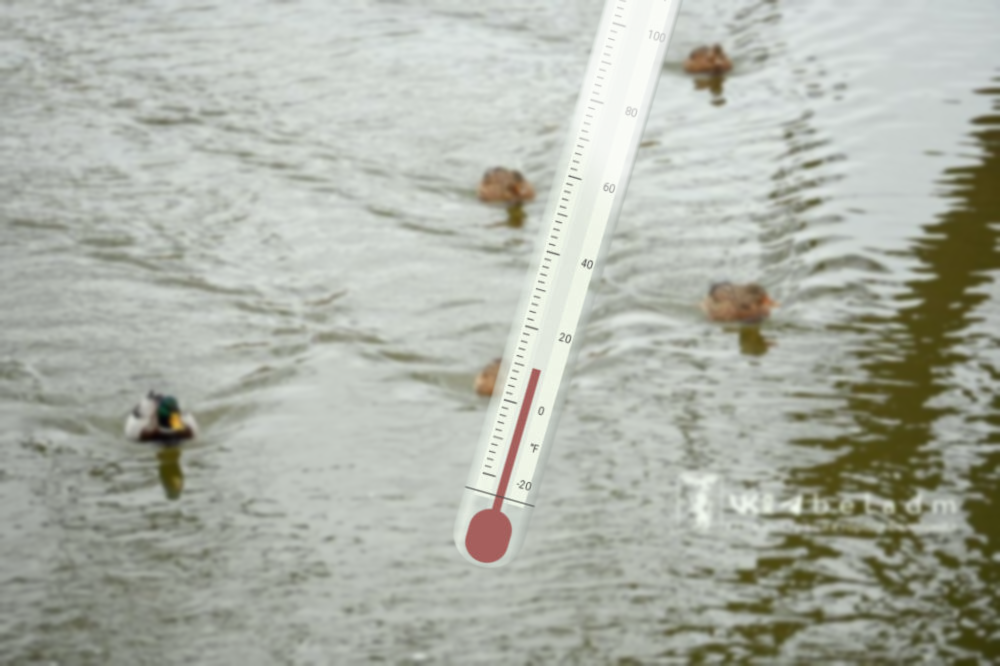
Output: 10
